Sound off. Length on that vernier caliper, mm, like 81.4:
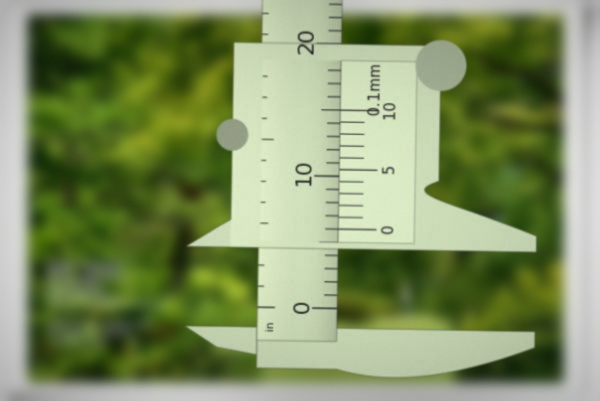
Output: 6.0
